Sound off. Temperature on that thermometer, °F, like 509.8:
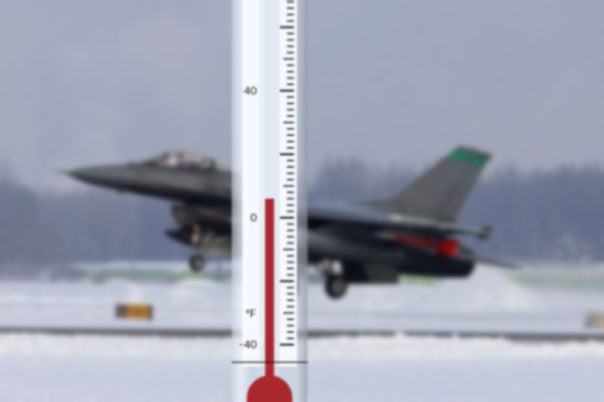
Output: 6
